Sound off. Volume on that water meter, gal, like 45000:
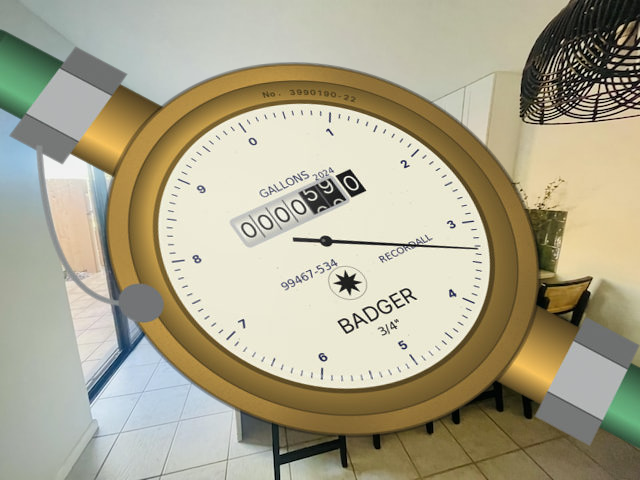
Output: 593.3
